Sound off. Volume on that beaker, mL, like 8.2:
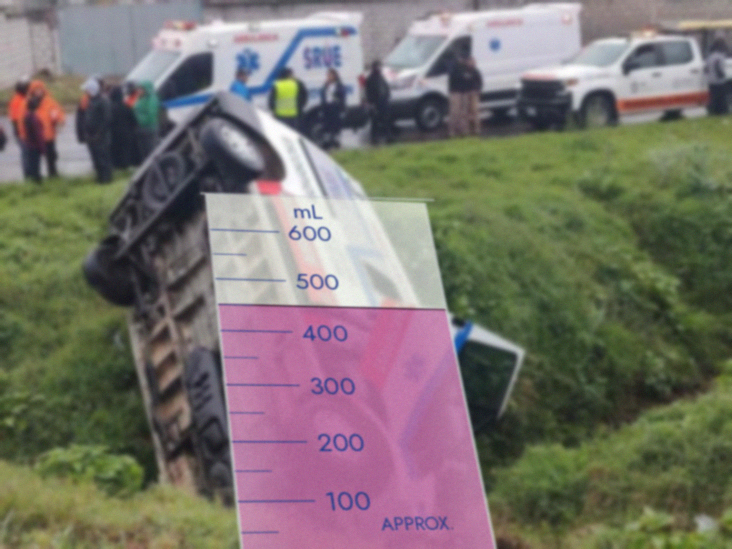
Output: 450
